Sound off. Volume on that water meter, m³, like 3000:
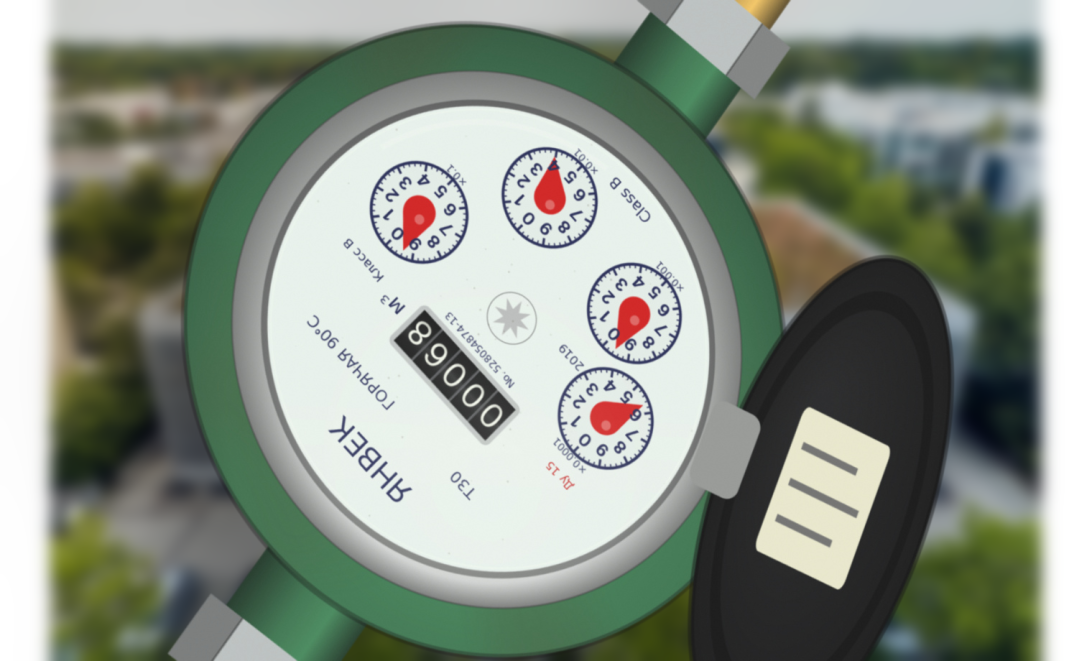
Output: 67.9395
